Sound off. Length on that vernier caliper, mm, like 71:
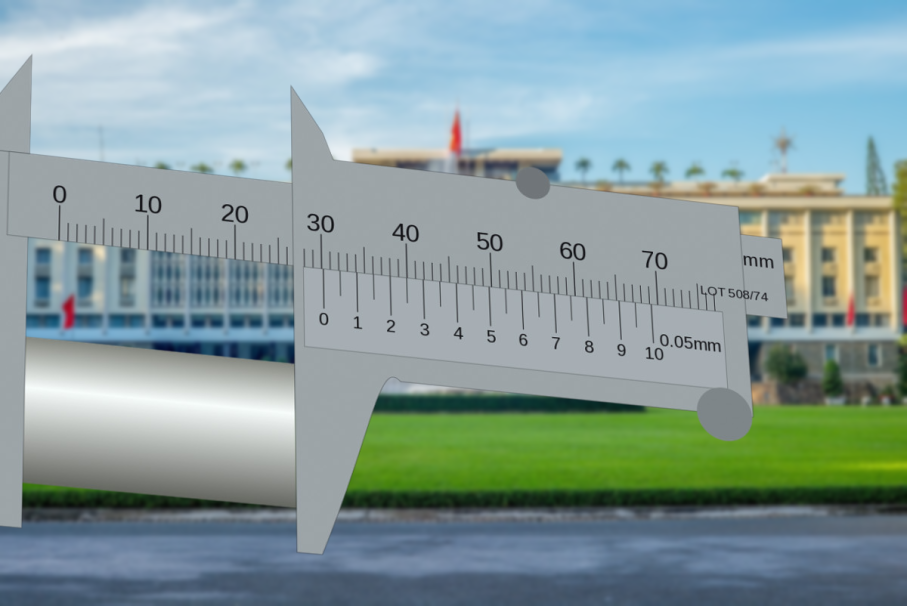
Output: 30.2
